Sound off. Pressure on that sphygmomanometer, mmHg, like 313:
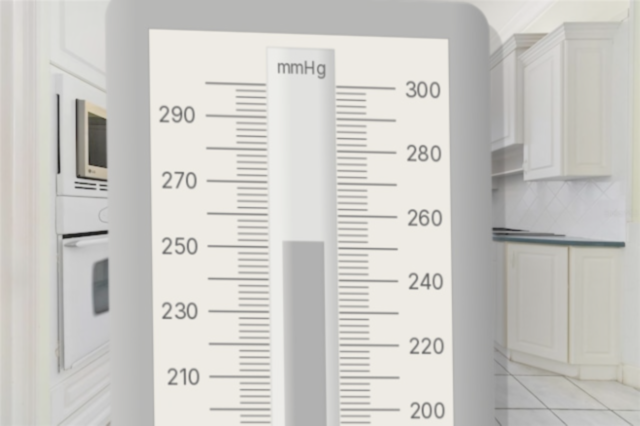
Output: 252
